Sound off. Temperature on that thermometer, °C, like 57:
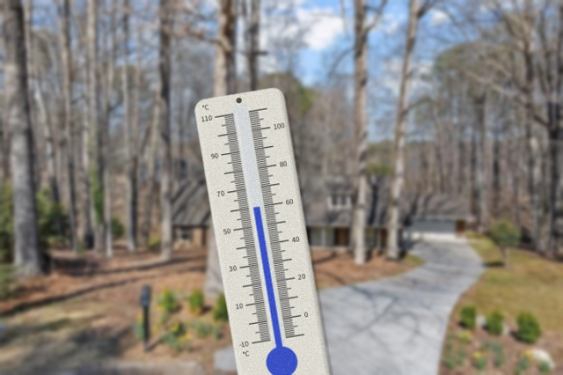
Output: 60
